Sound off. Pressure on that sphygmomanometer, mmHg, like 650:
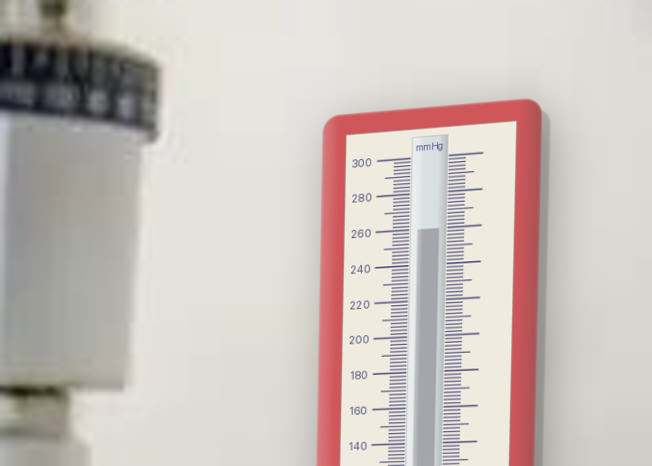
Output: 260
